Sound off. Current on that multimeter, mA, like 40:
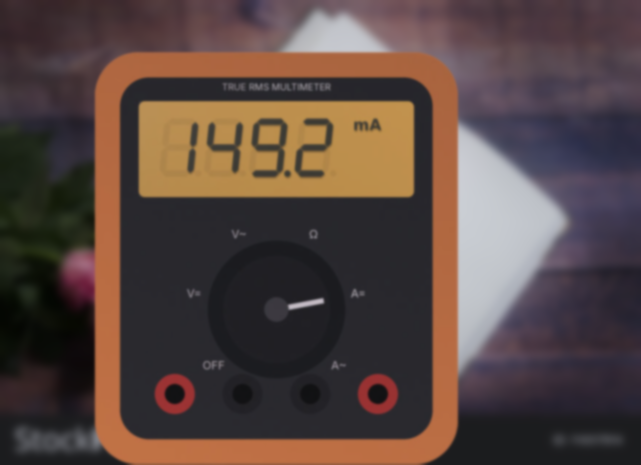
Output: 149.2
